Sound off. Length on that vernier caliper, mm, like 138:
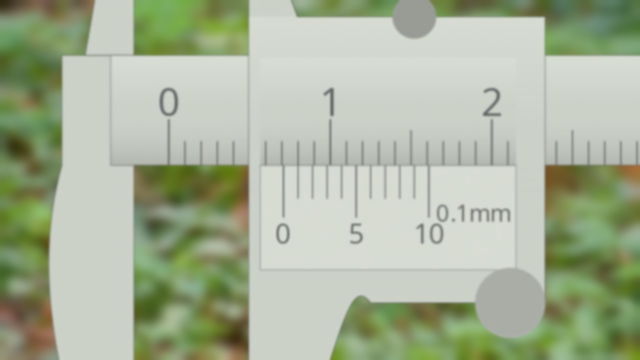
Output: 7.1
